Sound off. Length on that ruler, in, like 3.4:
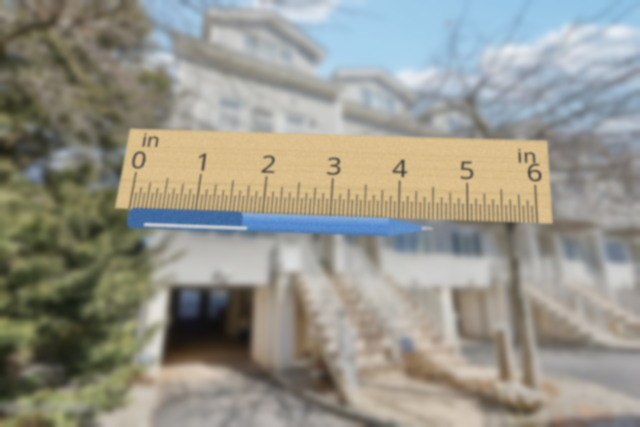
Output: 4.5
